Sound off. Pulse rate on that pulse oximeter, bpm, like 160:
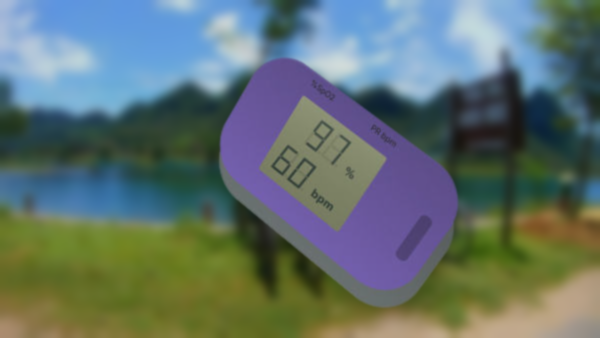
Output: 60
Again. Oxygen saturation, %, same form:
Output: 97
